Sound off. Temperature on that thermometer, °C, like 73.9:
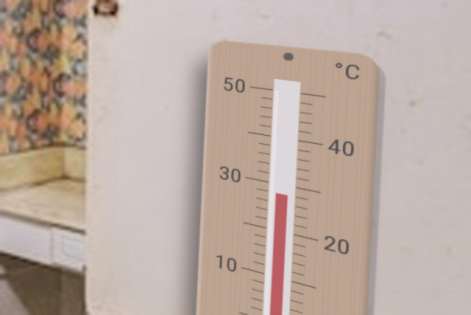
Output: 28
